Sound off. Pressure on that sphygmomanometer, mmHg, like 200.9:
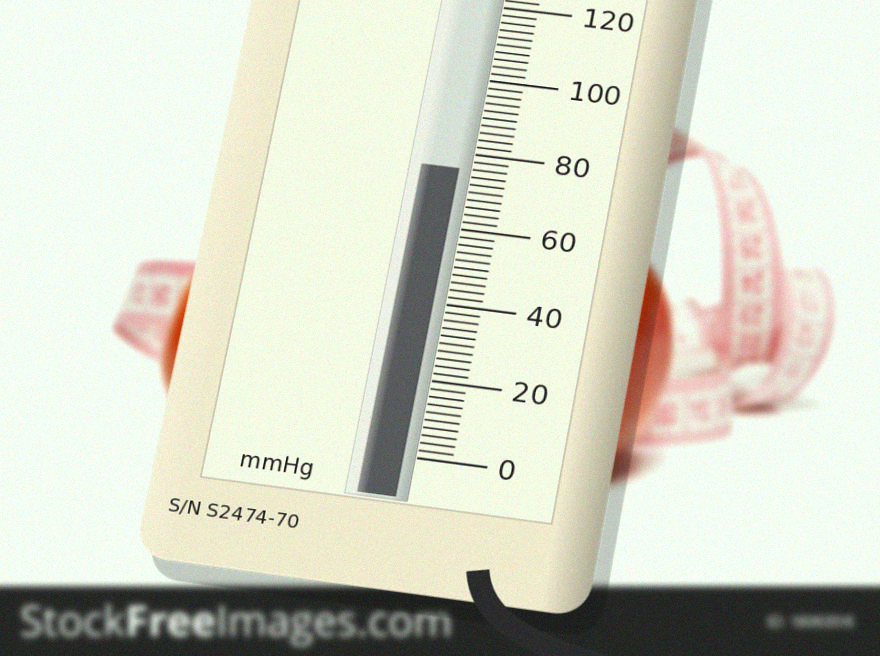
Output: 76
